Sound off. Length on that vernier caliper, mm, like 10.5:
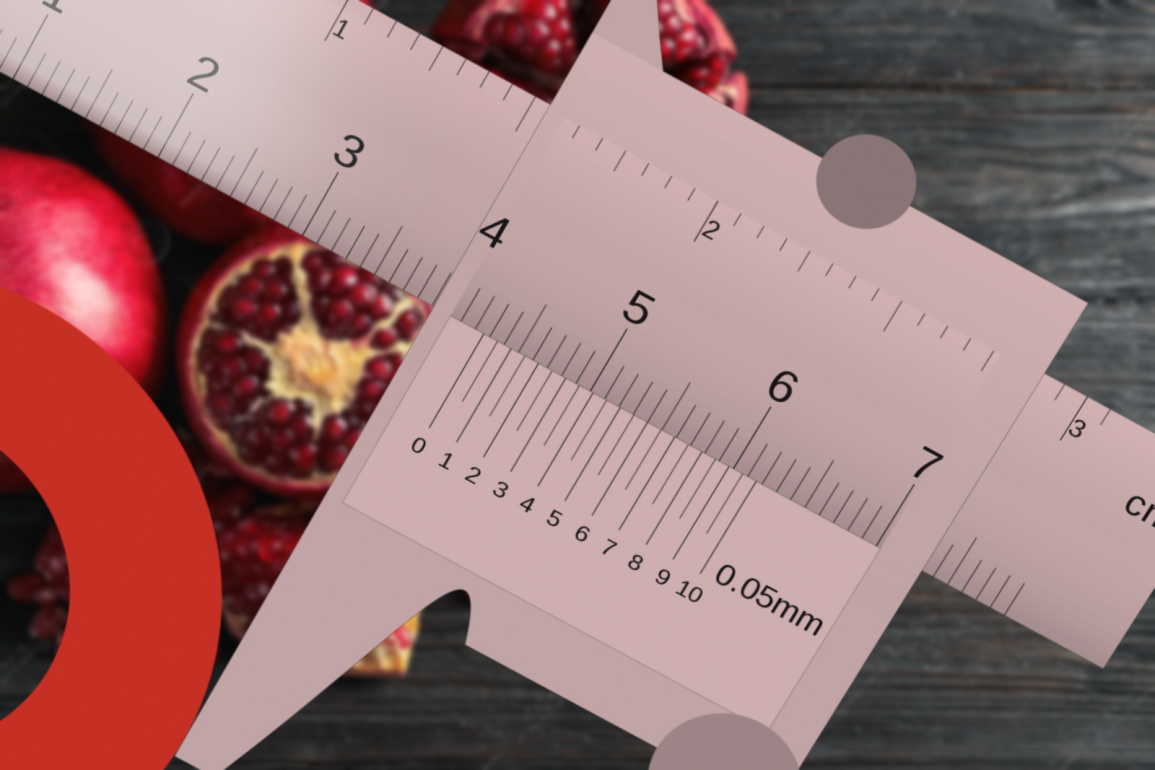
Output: 42.6
